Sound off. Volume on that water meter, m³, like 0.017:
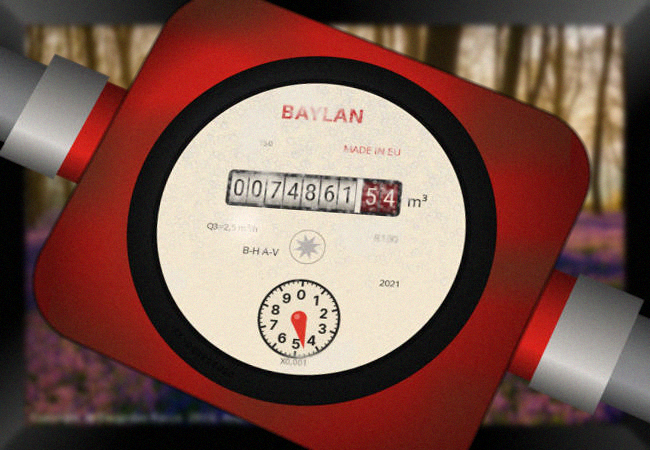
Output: 74861.544
